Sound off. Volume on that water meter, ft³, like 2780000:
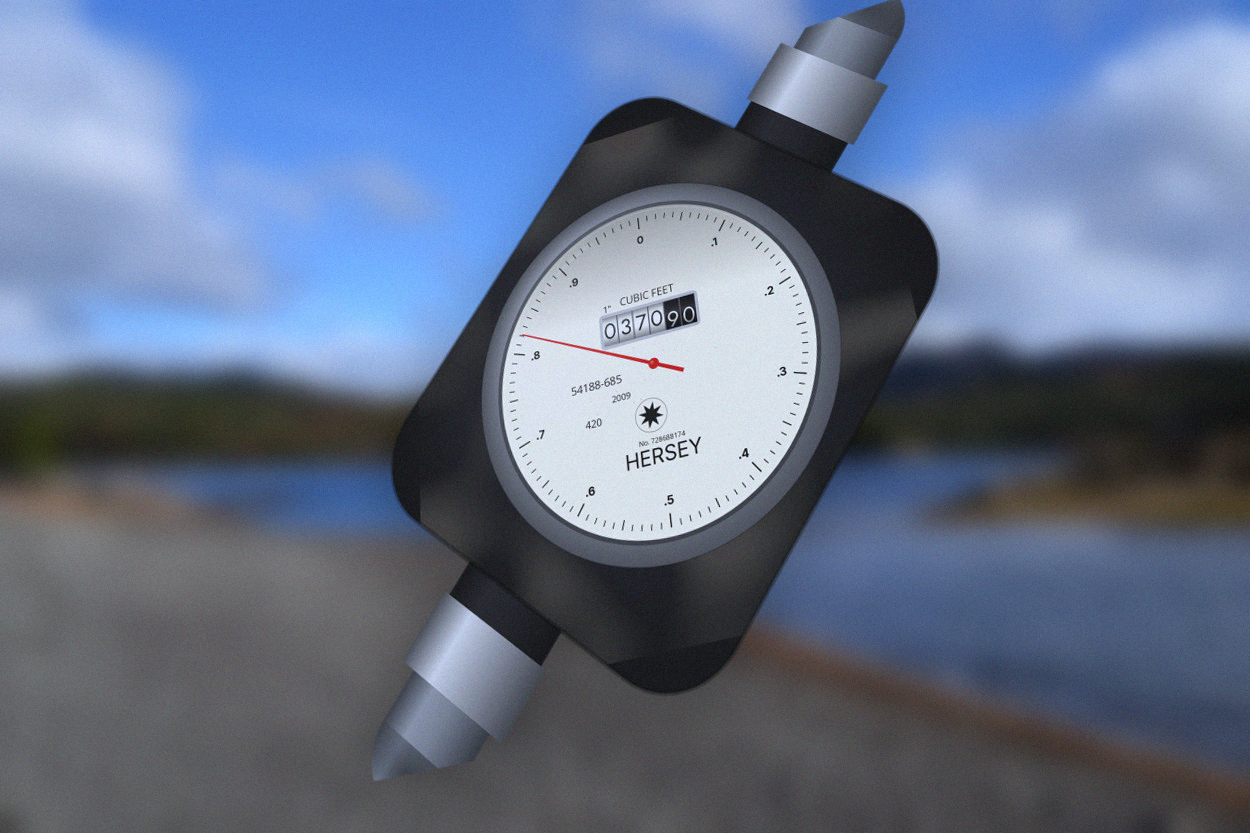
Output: 37089.82
